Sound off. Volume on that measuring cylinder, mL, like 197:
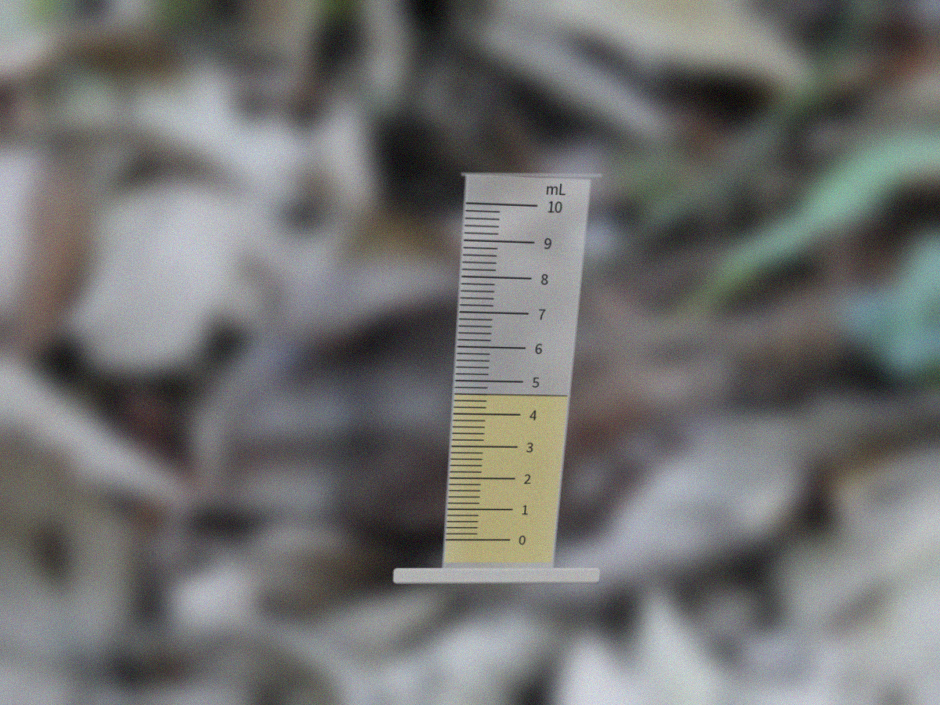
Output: 4.6
